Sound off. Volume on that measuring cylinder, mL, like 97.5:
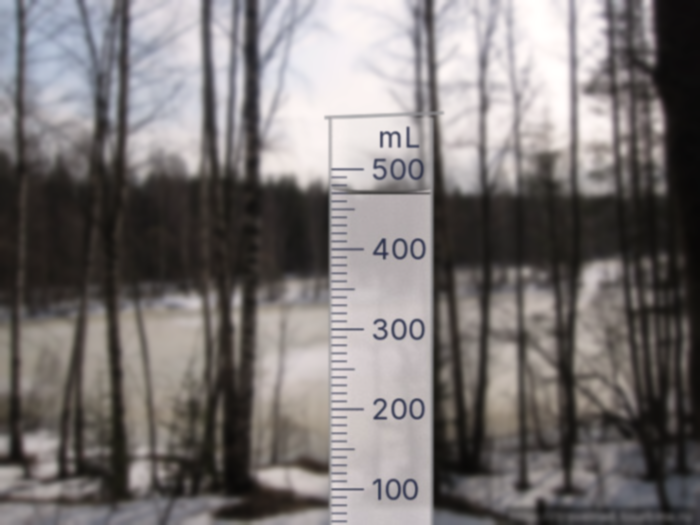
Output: 470
